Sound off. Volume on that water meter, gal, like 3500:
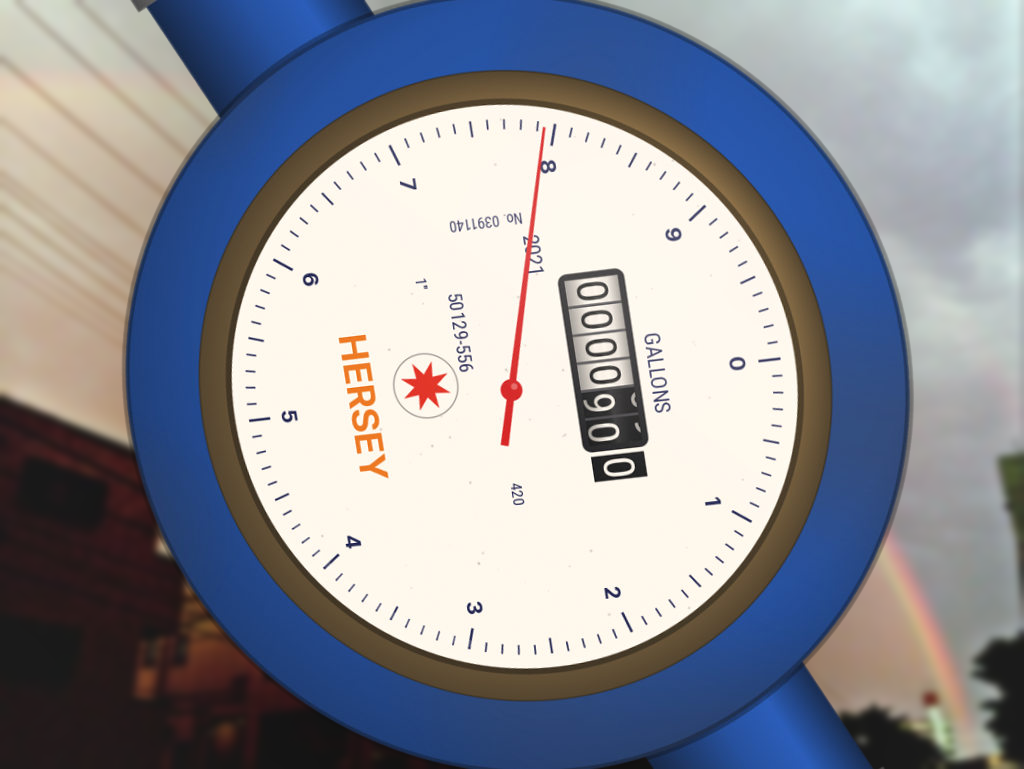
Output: 897.9
